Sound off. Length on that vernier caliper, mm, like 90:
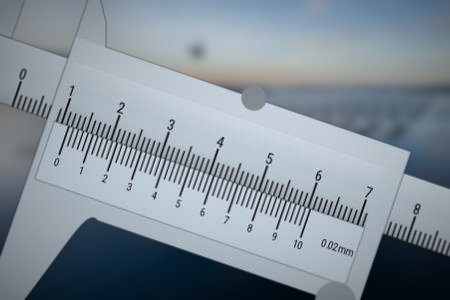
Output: 11.5
